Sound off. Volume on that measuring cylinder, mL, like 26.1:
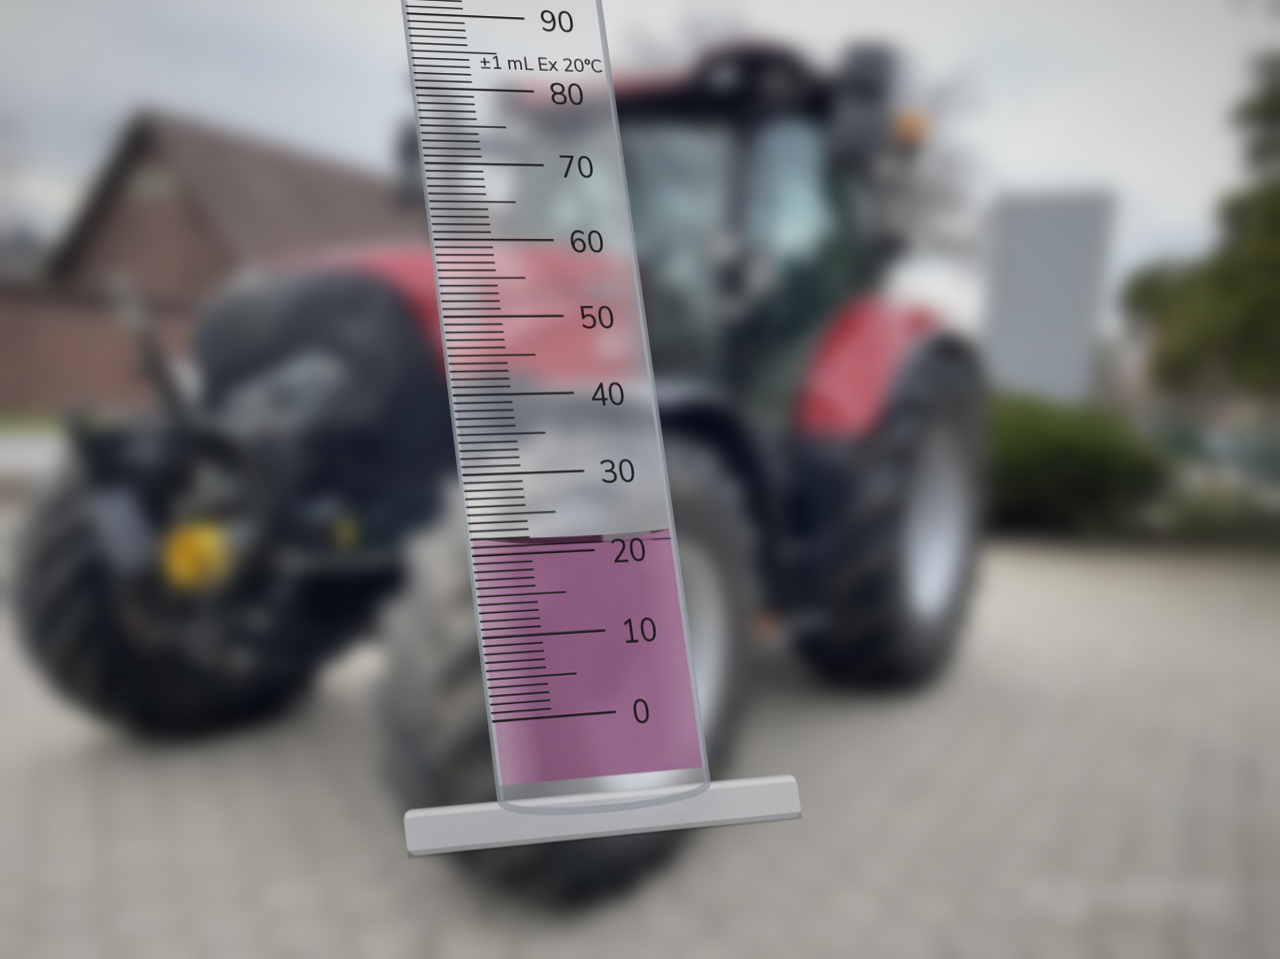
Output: 21
